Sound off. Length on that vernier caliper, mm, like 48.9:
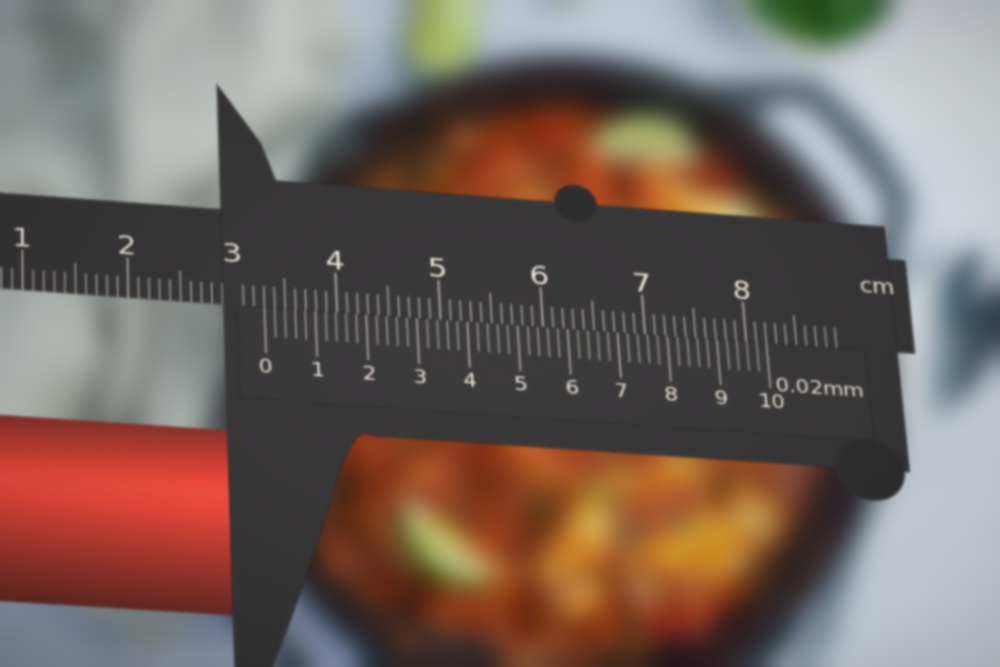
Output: 33.0
